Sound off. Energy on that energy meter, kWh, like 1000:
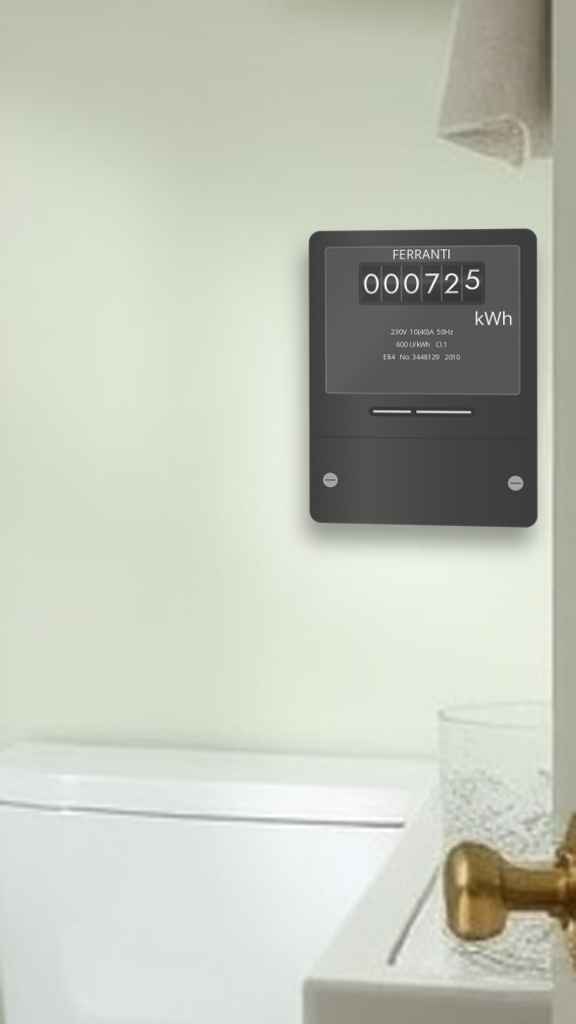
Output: 725
